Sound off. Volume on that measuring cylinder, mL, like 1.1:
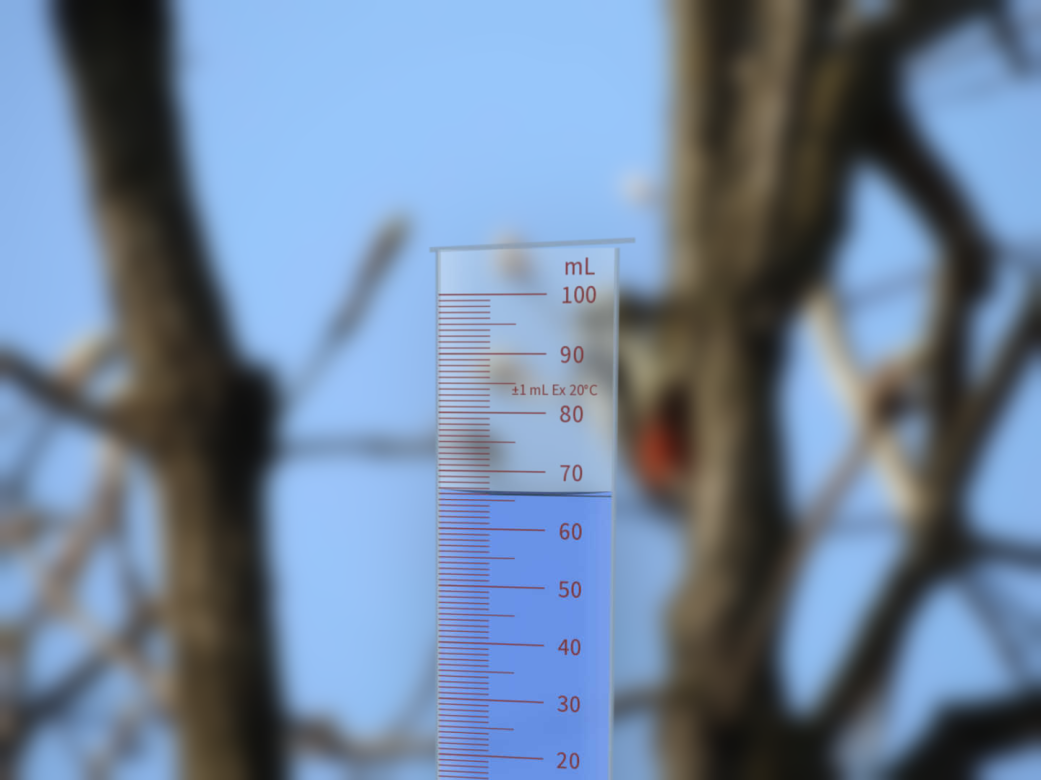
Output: 66
